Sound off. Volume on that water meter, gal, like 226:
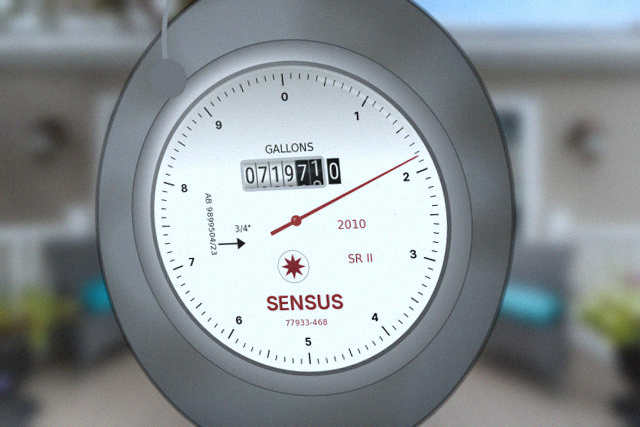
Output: 719711.8
